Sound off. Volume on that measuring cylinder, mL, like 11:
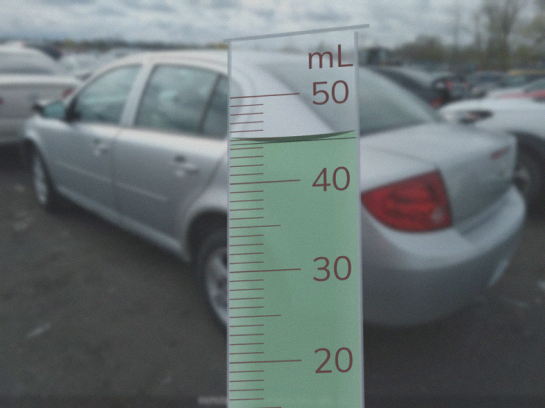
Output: 44.5
